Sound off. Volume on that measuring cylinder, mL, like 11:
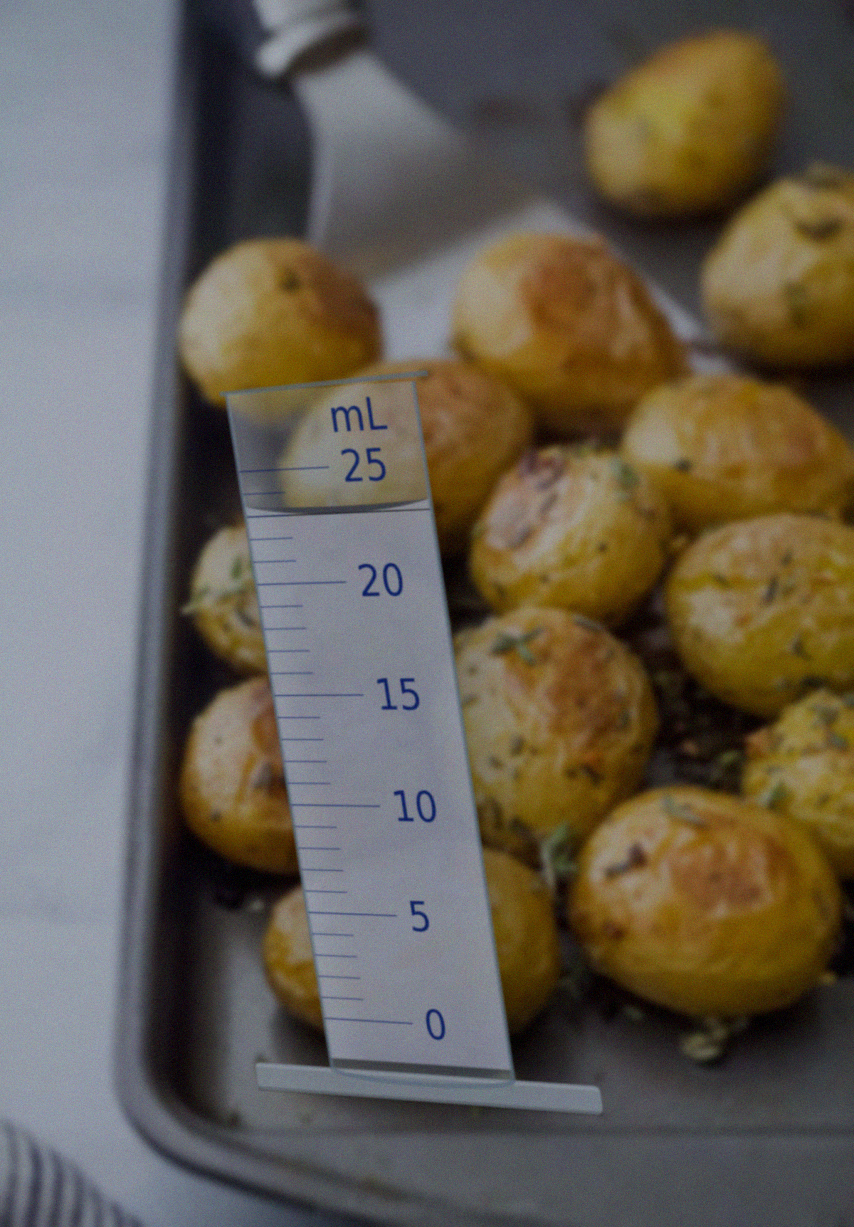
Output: 23
